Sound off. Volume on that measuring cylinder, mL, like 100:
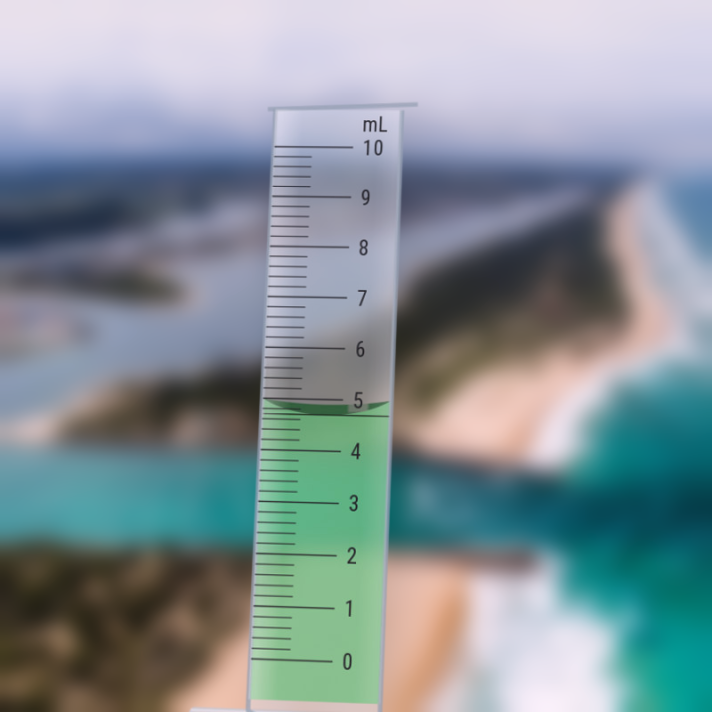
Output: 4.7
